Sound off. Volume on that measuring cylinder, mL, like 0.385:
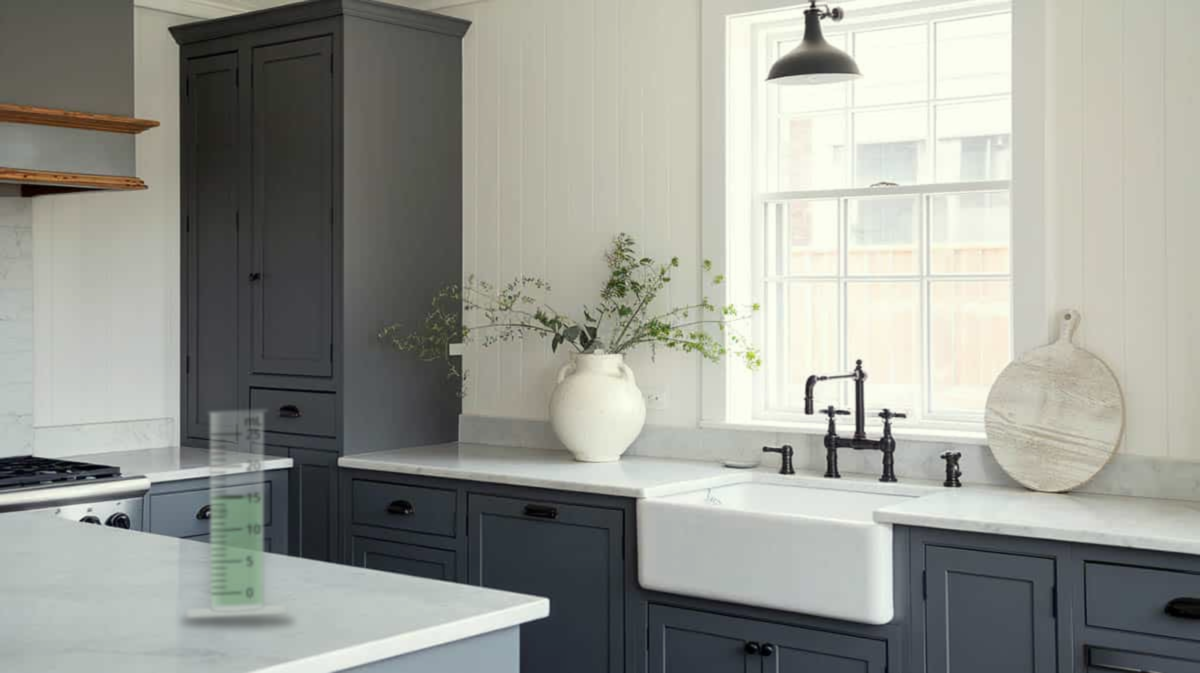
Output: 15
